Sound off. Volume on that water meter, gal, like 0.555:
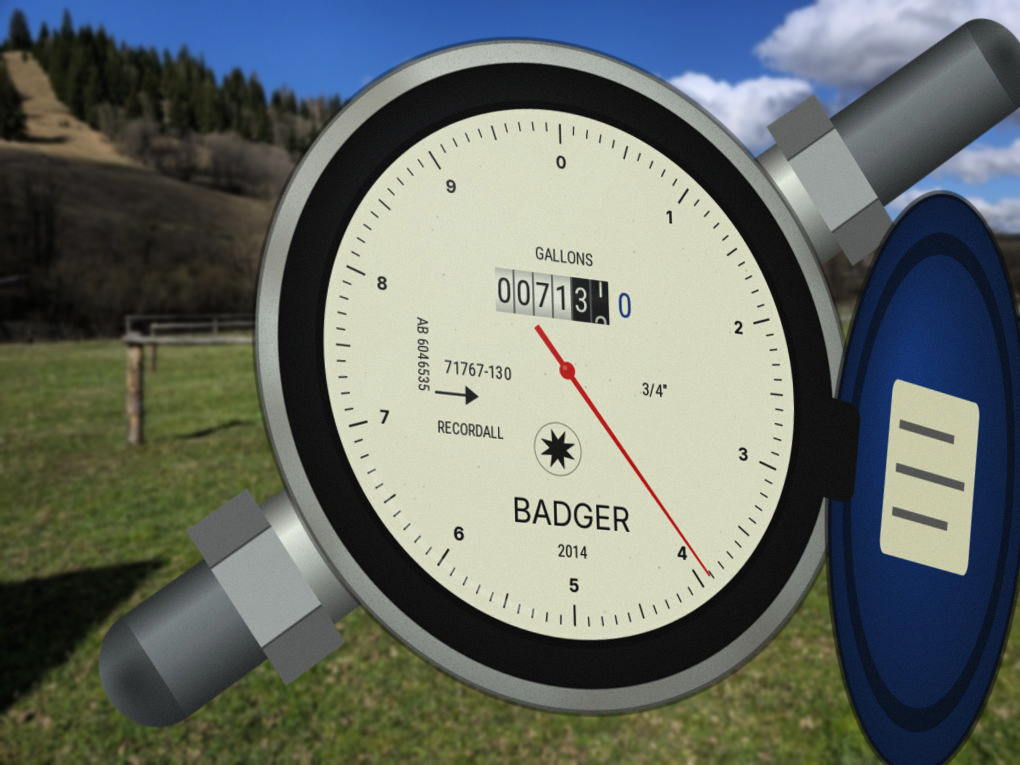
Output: 71313.9
